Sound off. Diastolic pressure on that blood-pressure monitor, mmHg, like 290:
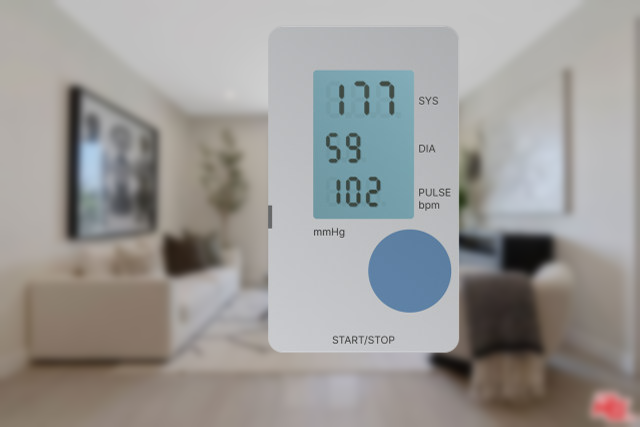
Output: 59
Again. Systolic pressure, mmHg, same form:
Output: 177
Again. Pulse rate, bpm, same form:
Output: 102
